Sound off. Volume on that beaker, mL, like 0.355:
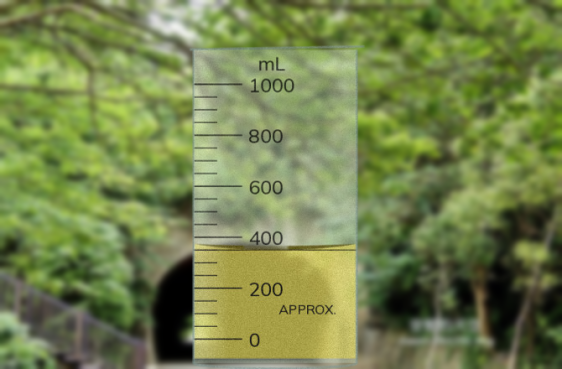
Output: 350
